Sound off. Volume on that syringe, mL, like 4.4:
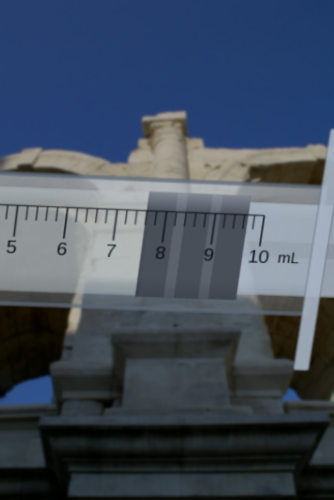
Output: 7.6
